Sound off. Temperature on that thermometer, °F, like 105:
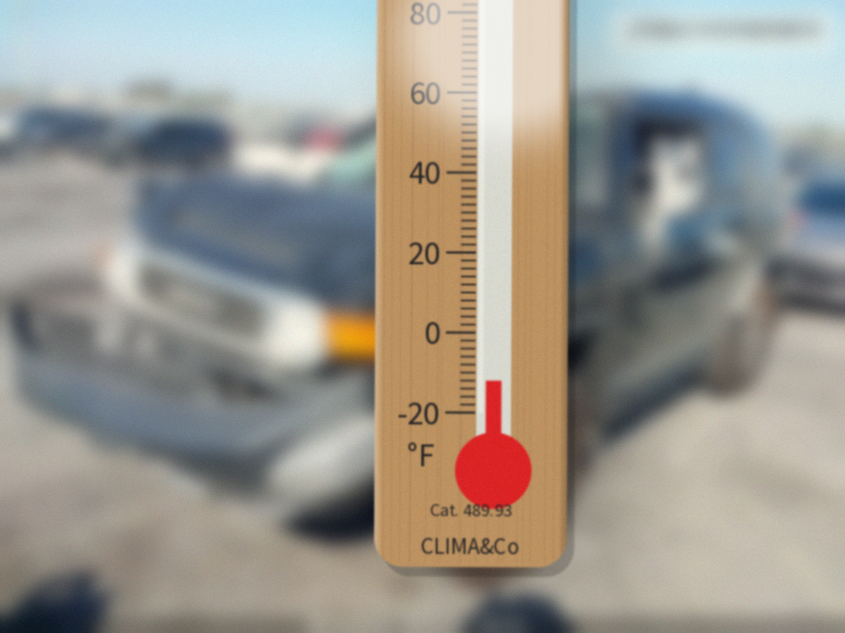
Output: -12
